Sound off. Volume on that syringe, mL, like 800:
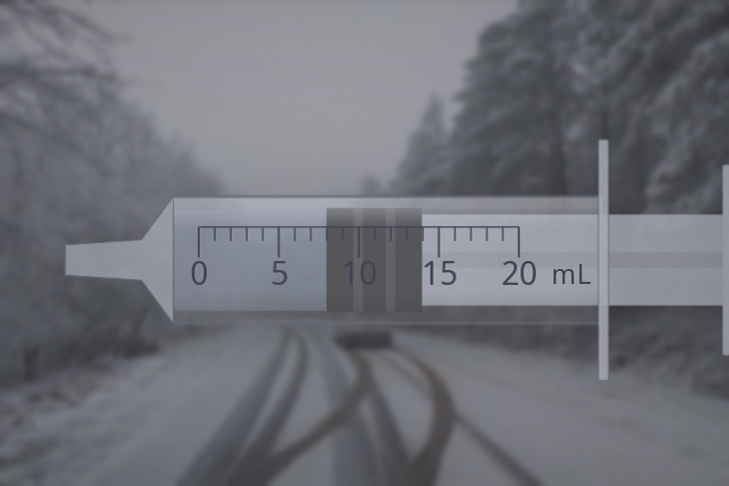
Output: 8
